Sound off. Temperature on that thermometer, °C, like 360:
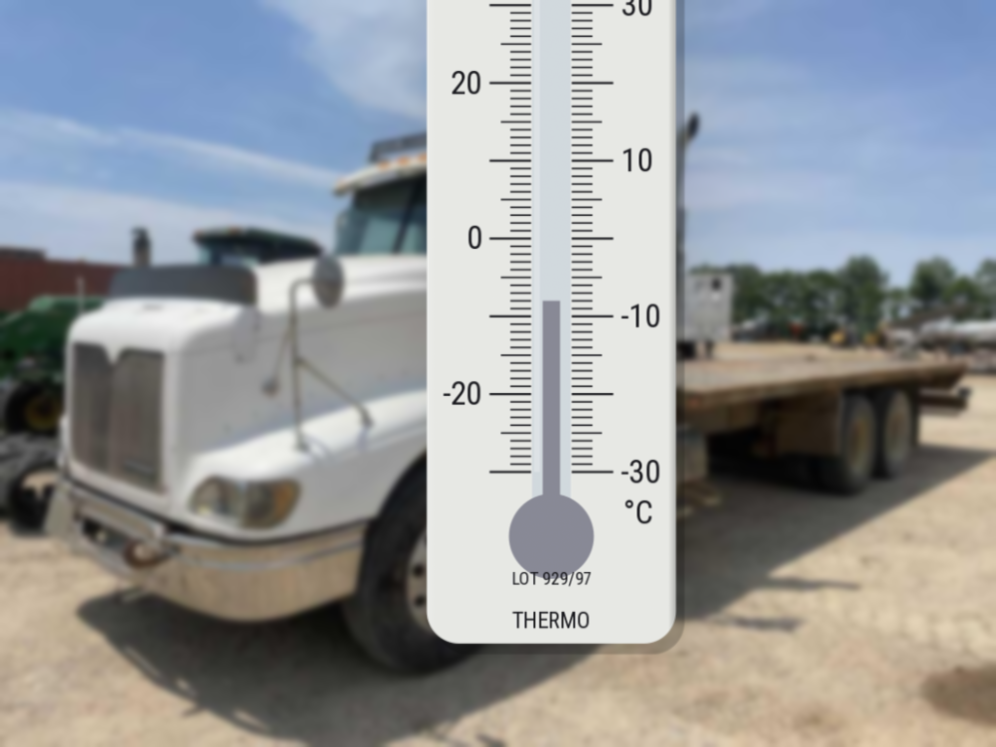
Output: -8
